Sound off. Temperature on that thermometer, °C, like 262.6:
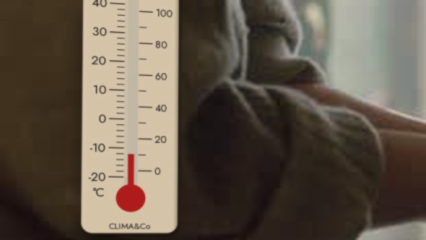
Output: -12
